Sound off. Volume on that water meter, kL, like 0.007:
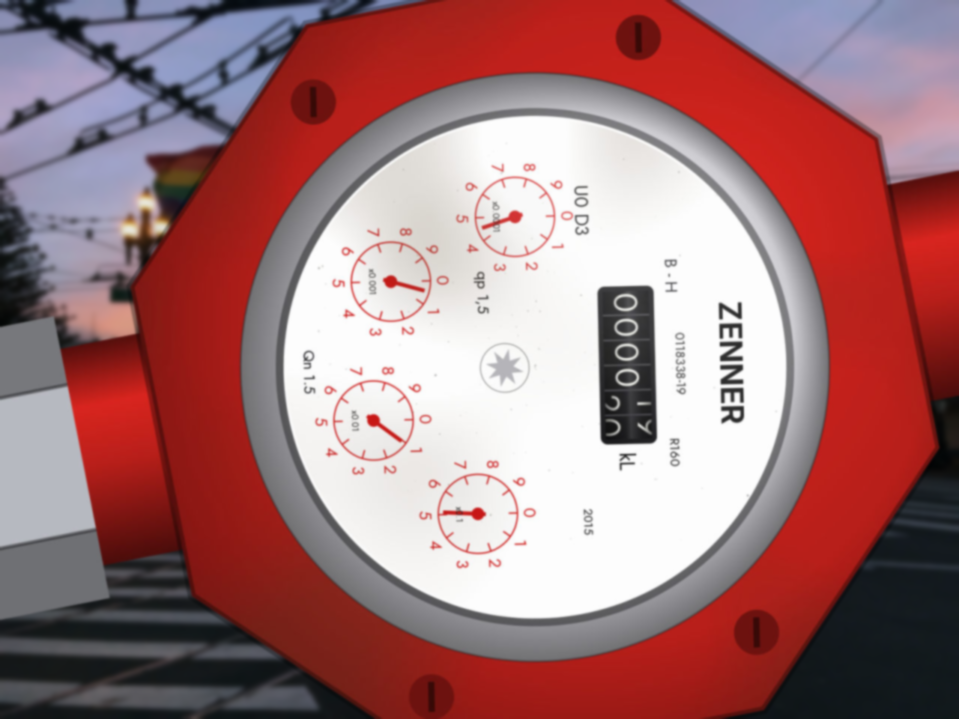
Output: 19.5104
